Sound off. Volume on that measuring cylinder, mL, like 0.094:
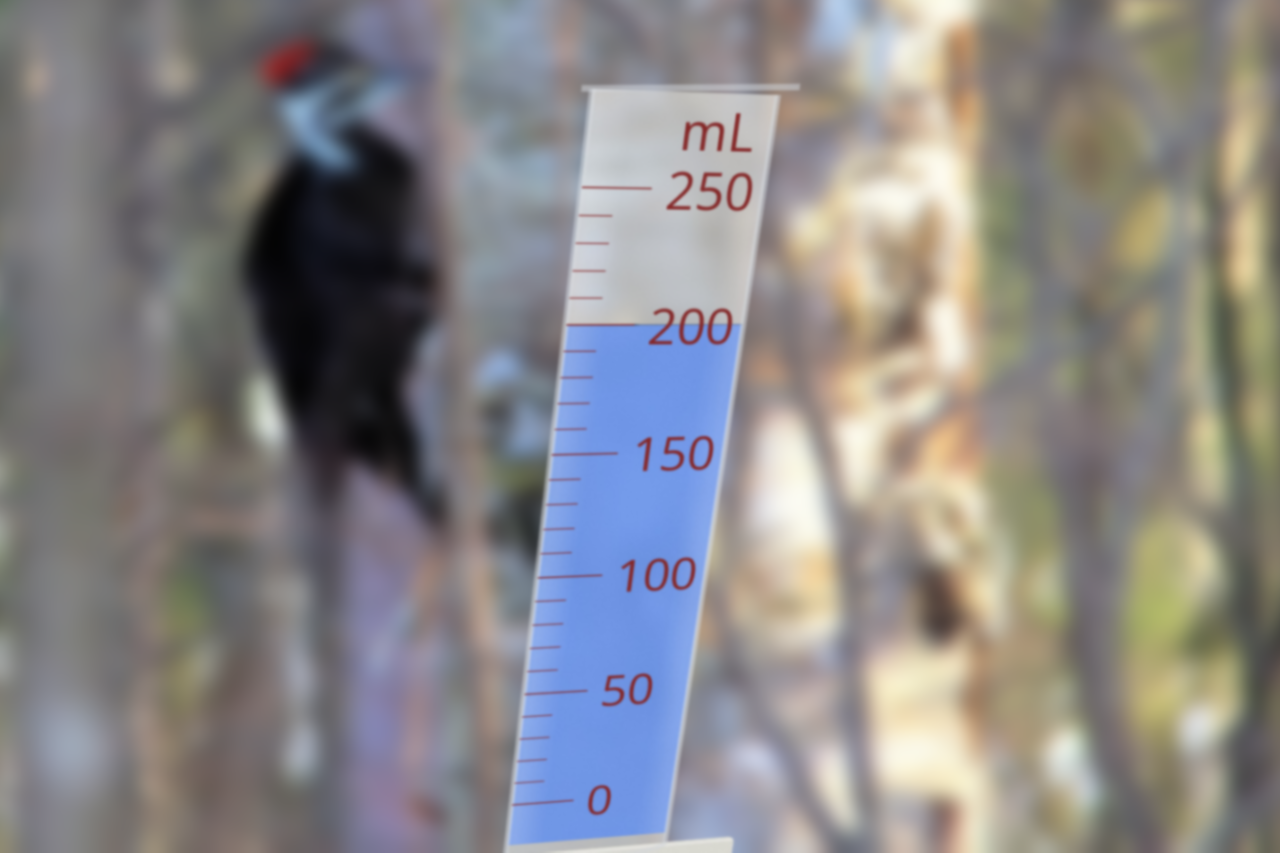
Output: 200
